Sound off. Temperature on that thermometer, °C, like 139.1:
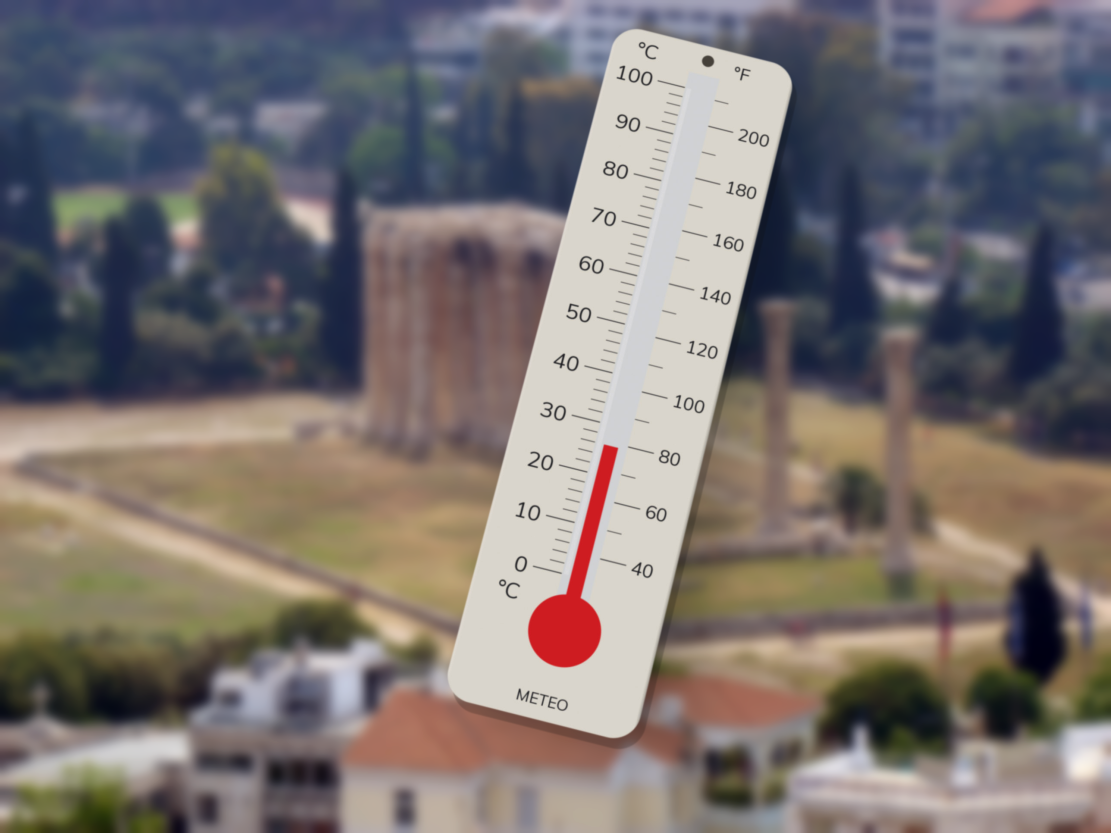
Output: 26
